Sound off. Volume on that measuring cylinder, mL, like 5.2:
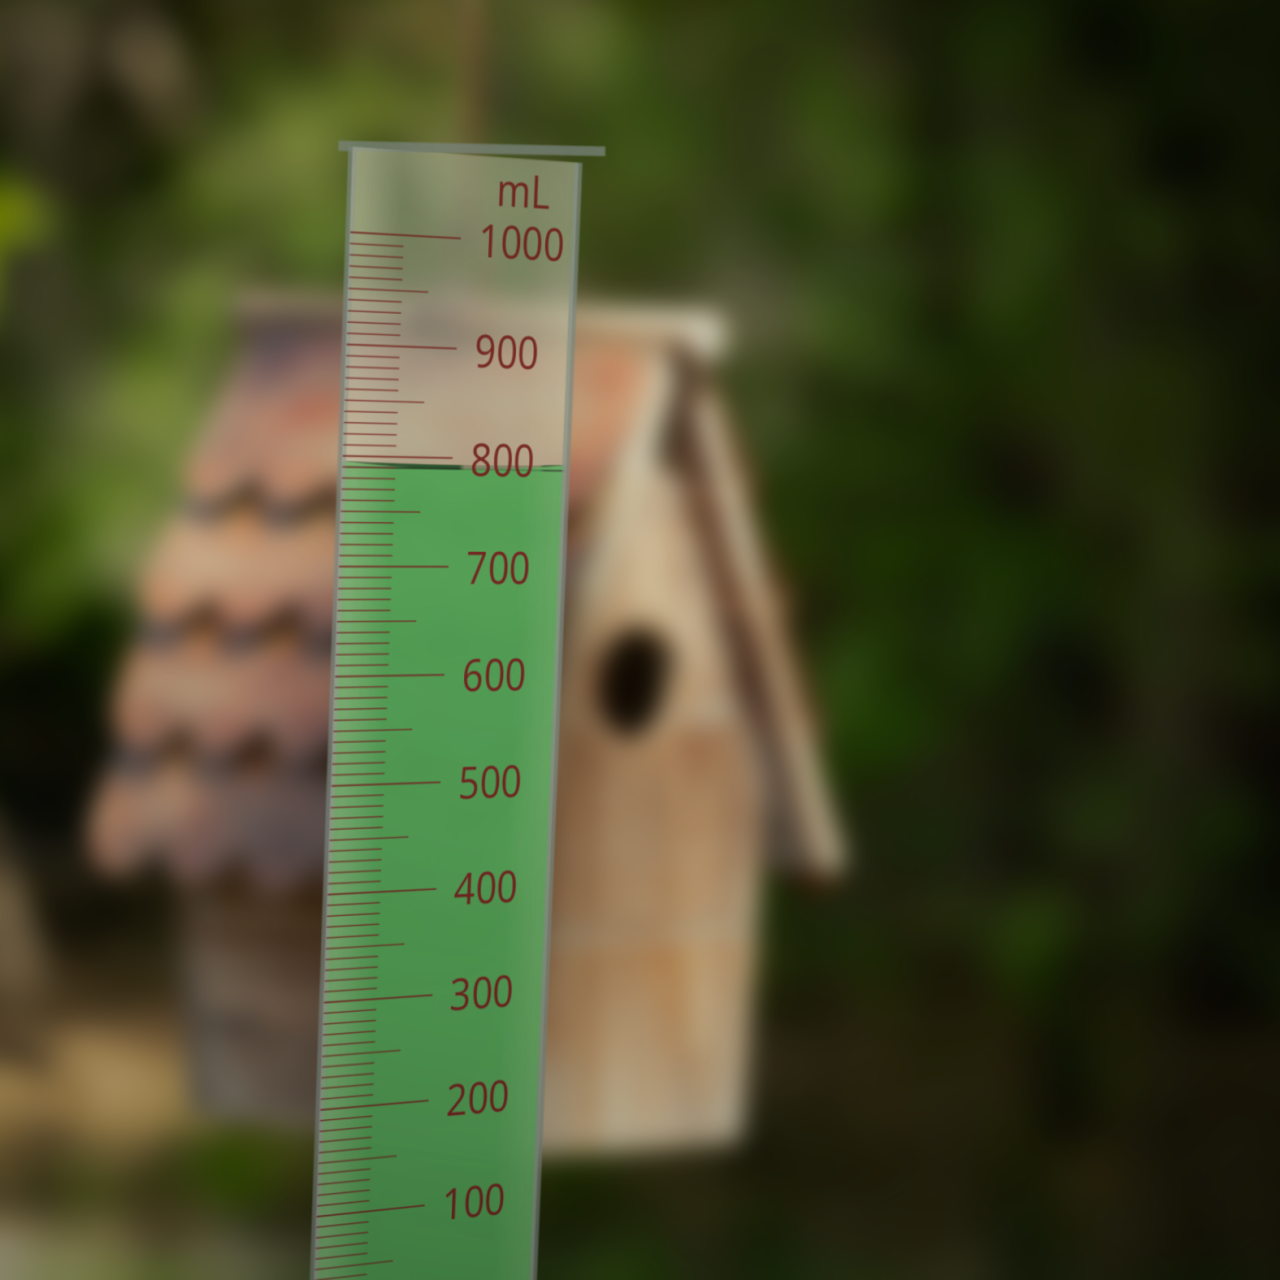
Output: 790
